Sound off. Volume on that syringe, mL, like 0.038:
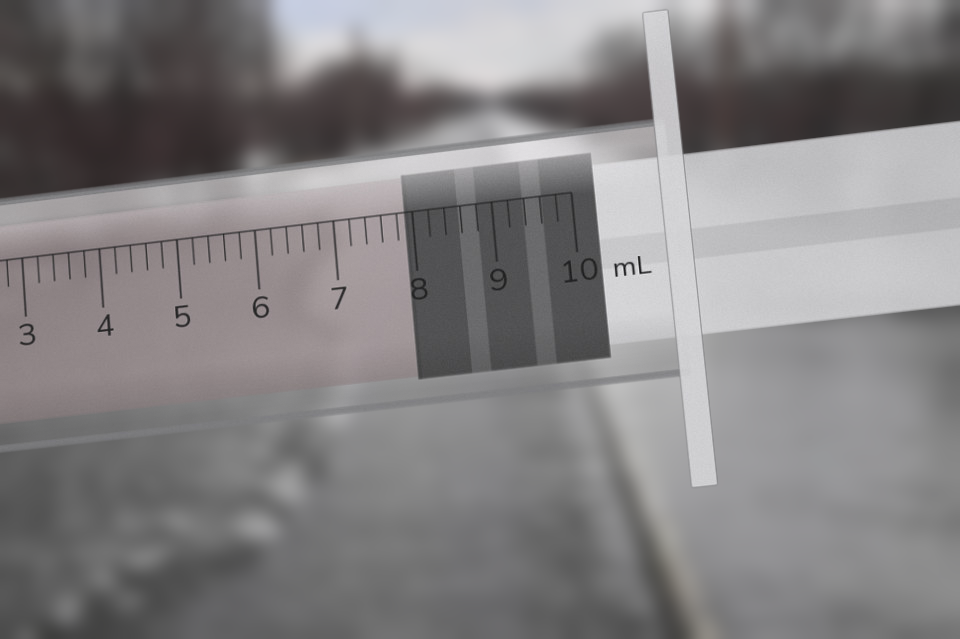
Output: 7.9
